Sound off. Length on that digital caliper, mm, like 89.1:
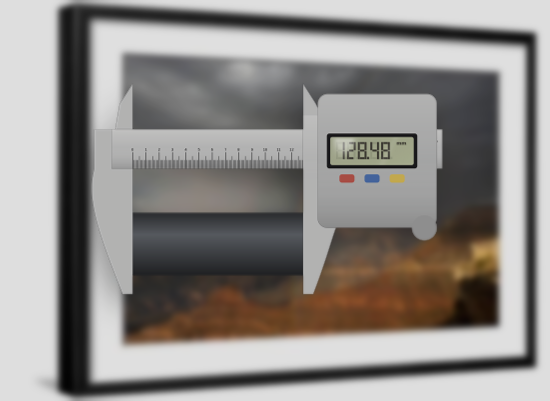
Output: 128.48
